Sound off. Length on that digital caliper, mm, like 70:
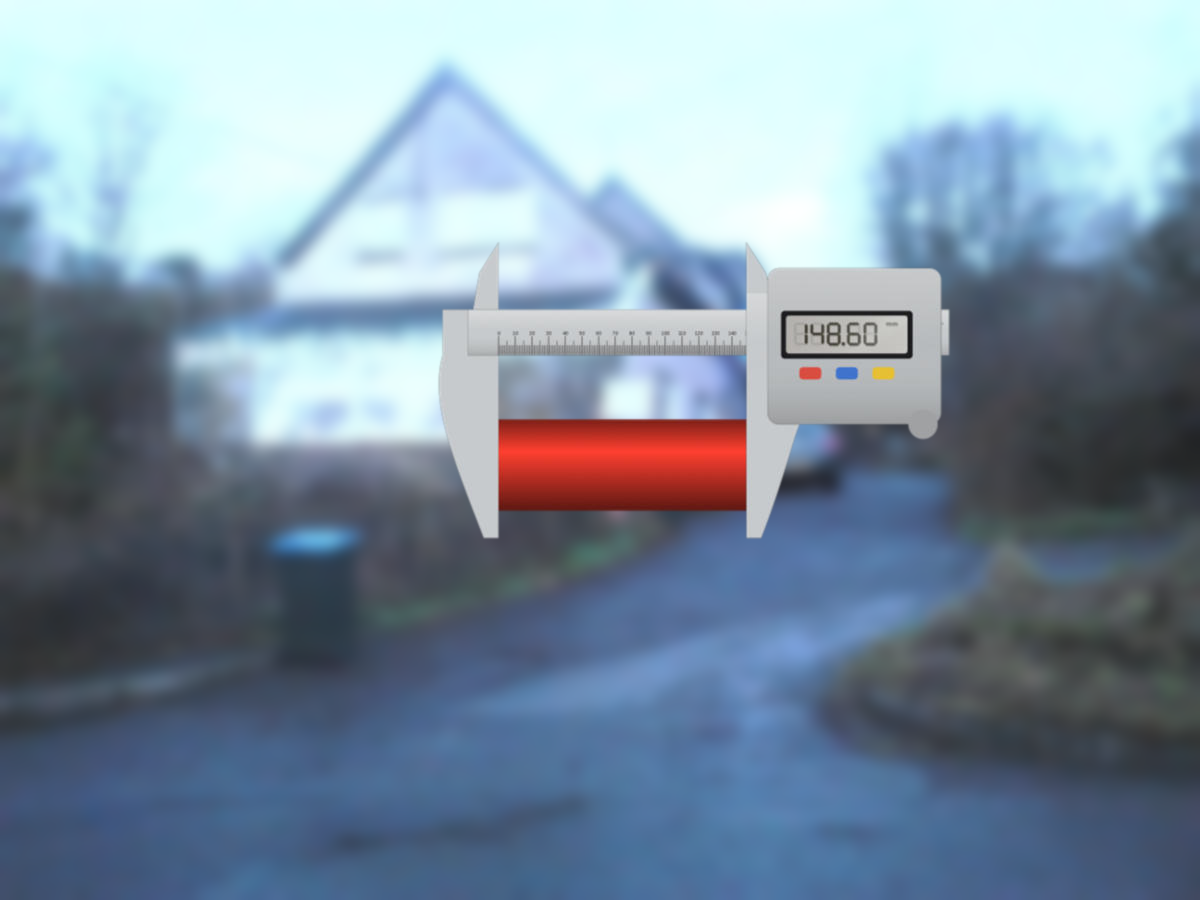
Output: 148.60
